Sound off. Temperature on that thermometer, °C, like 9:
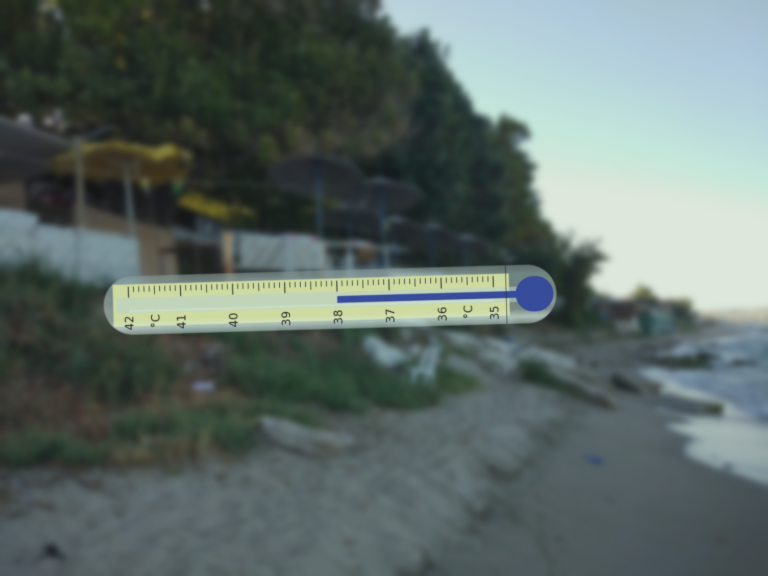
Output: 38
